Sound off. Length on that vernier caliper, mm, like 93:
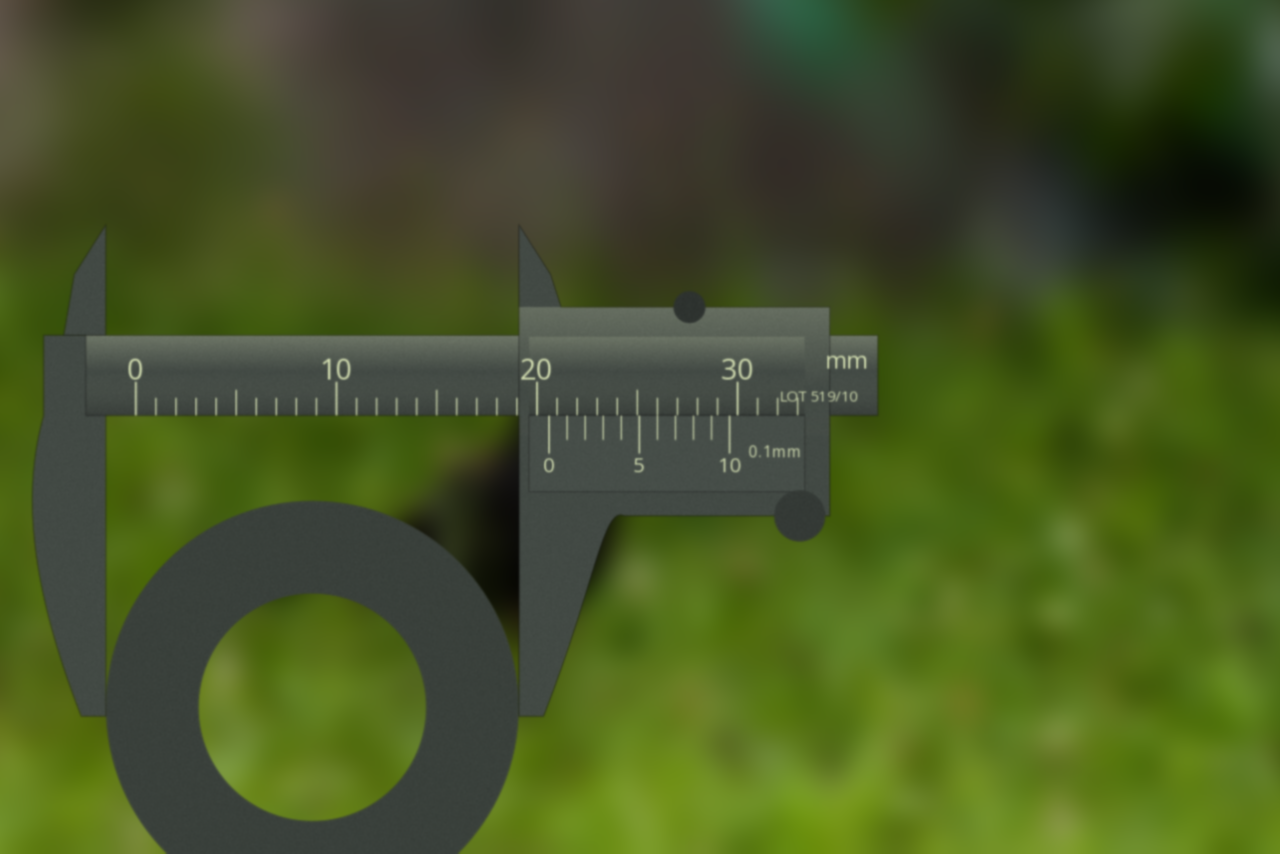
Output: 20.6
